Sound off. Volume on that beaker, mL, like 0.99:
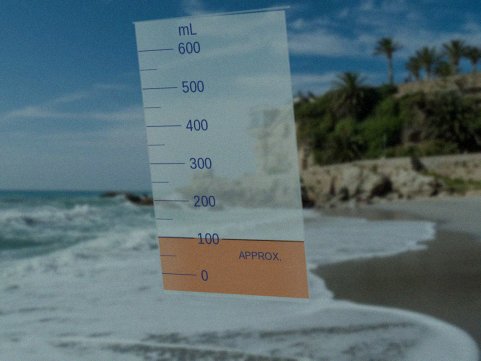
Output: 100
